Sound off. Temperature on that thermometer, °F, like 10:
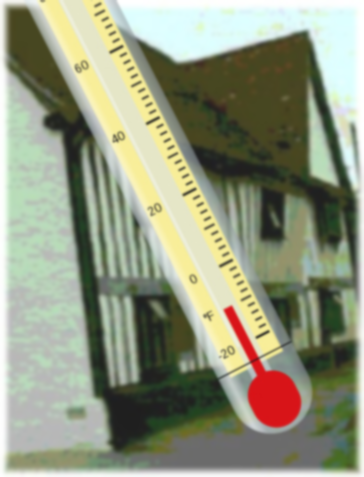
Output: -10
